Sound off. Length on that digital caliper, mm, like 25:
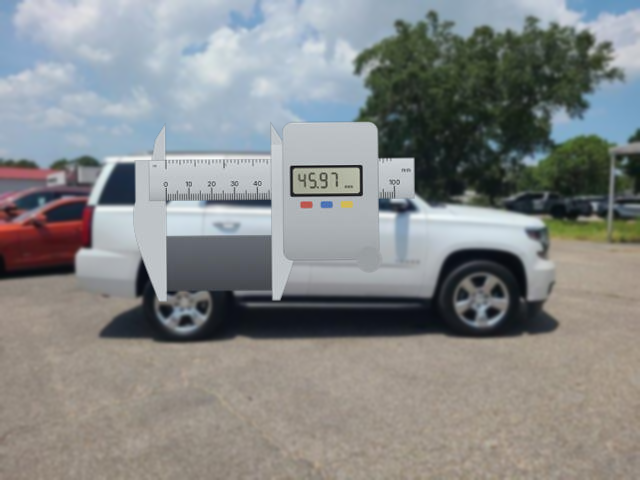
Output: 45.97
